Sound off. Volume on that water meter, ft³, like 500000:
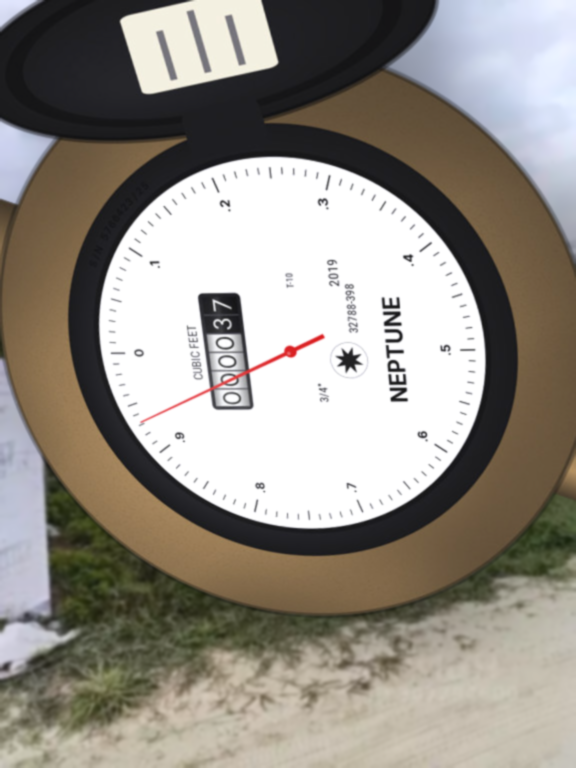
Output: 36.93
